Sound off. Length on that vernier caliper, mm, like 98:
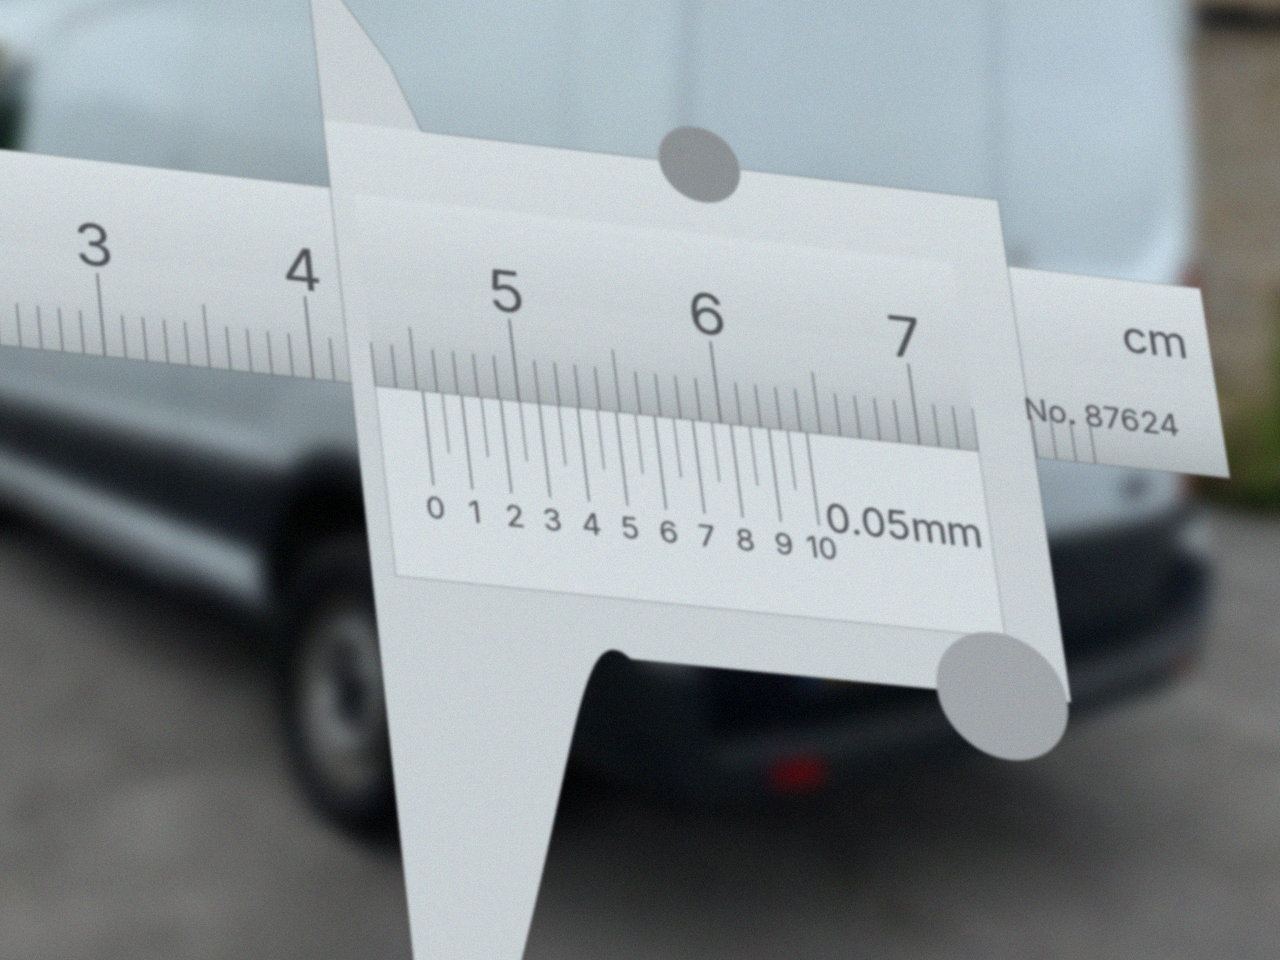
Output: 45.3
